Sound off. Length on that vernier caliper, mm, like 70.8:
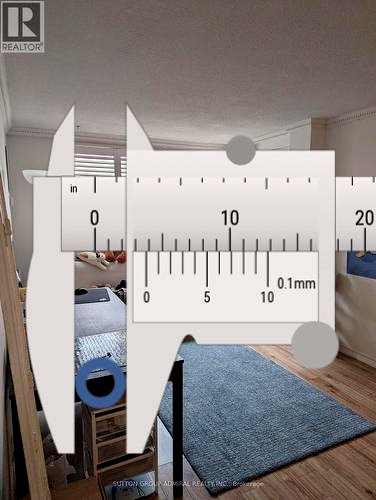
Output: 3.8
